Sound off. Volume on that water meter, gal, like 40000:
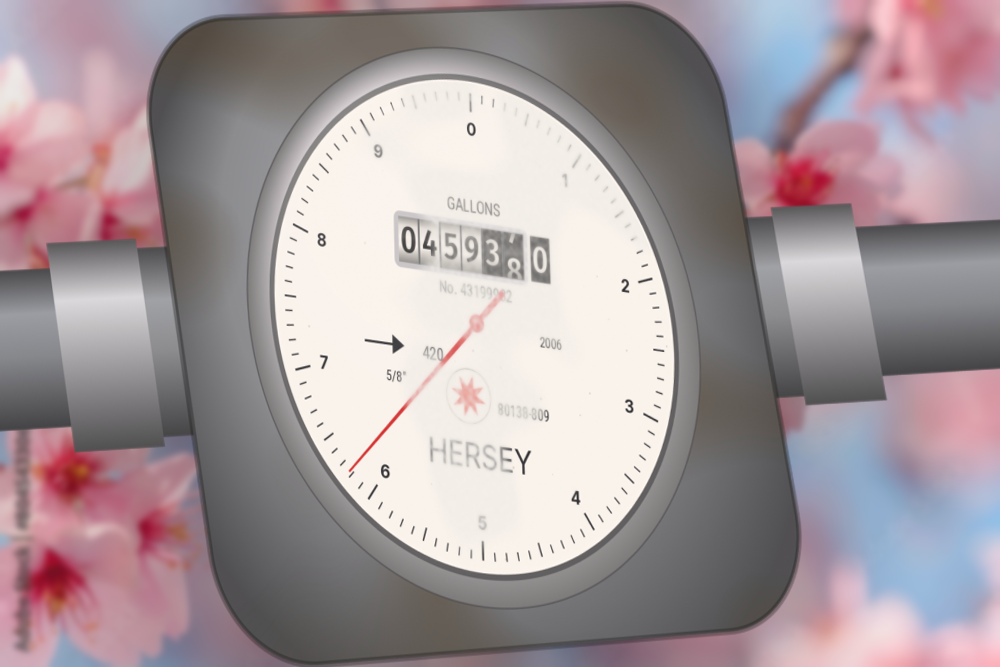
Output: 459376.2
